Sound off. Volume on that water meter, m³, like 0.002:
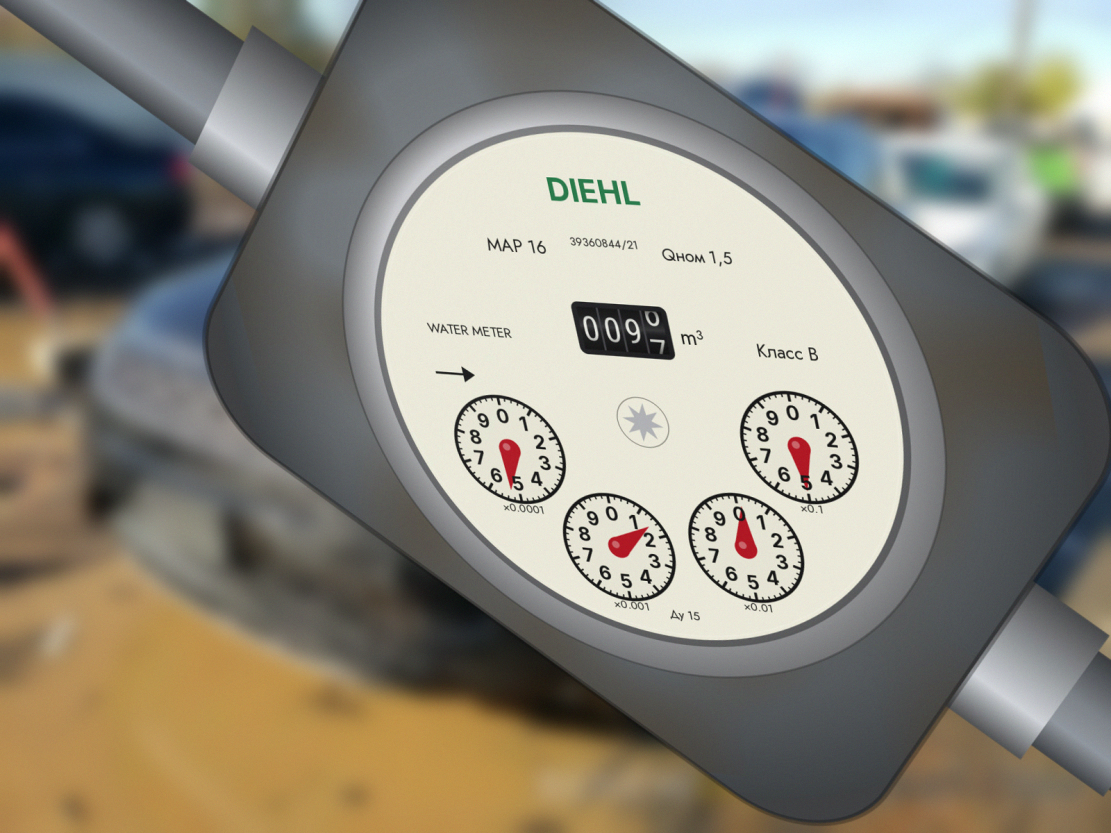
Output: 96.5015
